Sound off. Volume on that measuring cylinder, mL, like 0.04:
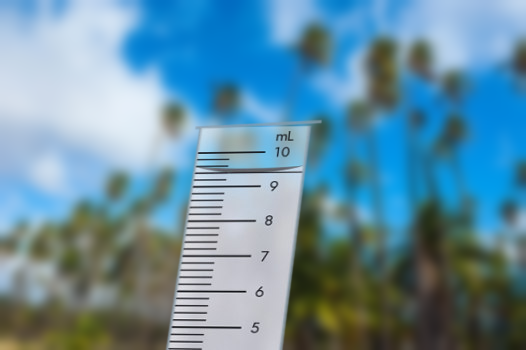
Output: 9.4
